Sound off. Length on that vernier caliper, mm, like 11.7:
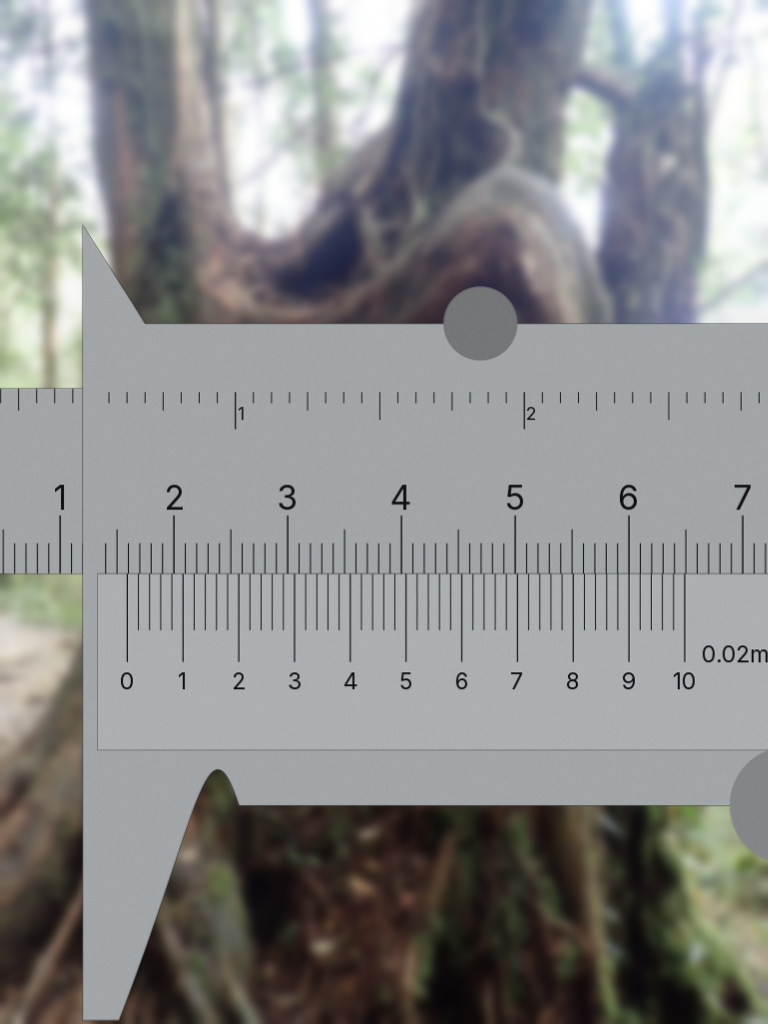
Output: 15.9
